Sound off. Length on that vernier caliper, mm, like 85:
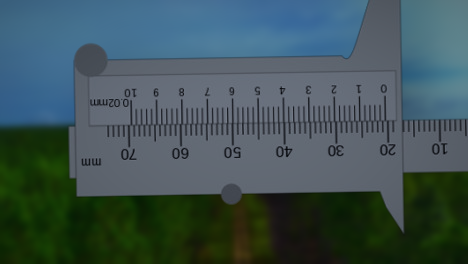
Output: 20.5
